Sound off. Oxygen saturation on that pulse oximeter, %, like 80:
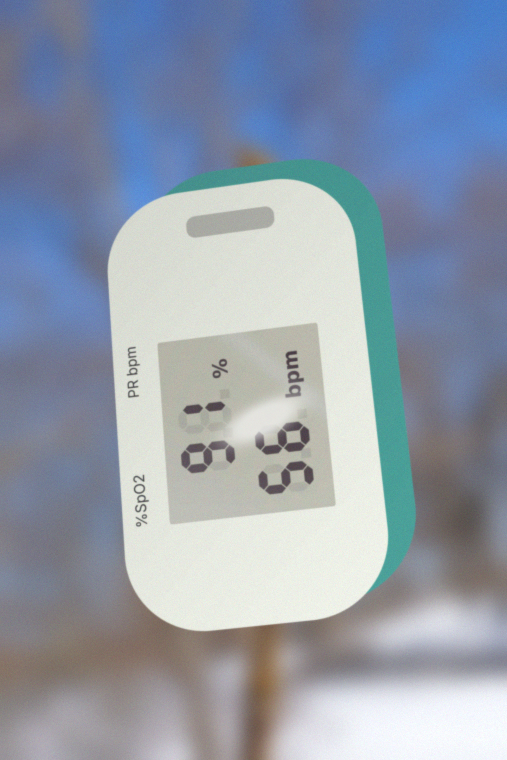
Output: 91
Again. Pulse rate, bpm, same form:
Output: 56
